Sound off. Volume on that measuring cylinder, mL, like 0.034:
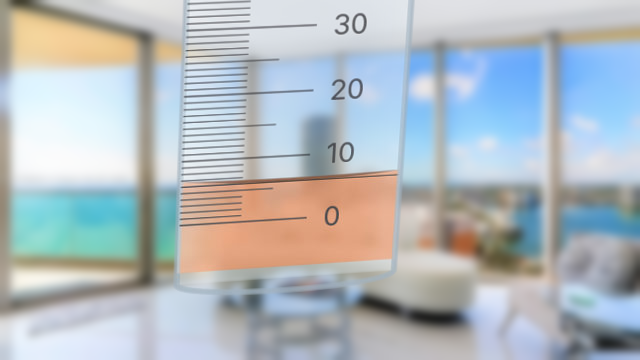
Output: 6
